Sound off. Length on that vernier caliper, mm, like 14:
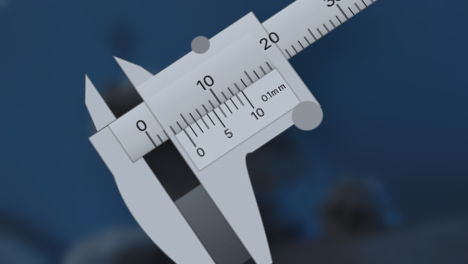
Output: 4.2
